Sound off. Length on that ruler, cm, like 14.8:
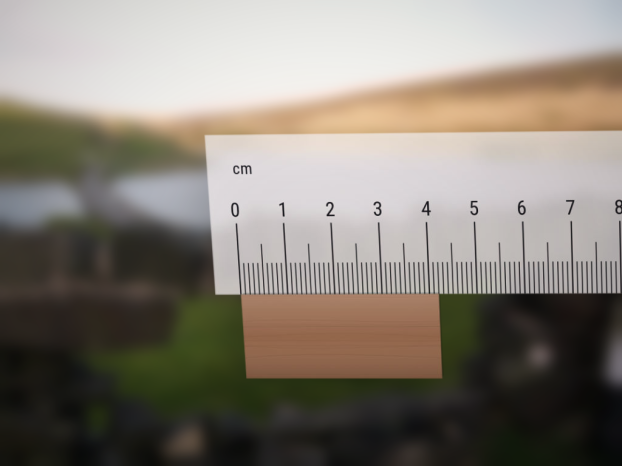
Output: 4.2
